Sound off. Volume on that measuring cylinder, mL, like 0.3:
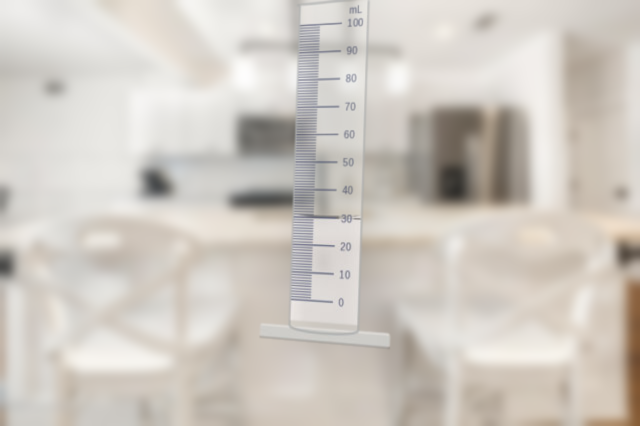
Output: 30
